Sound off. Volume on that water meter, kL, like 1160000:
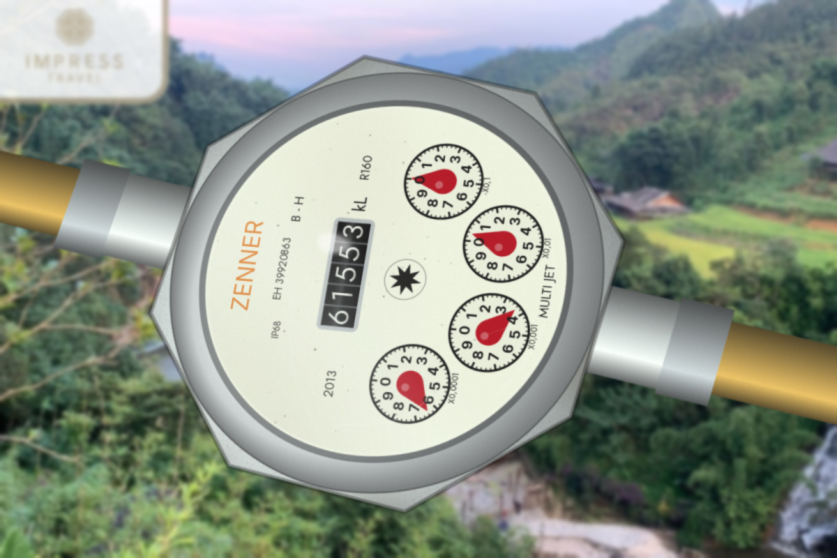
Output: 61553.0036
